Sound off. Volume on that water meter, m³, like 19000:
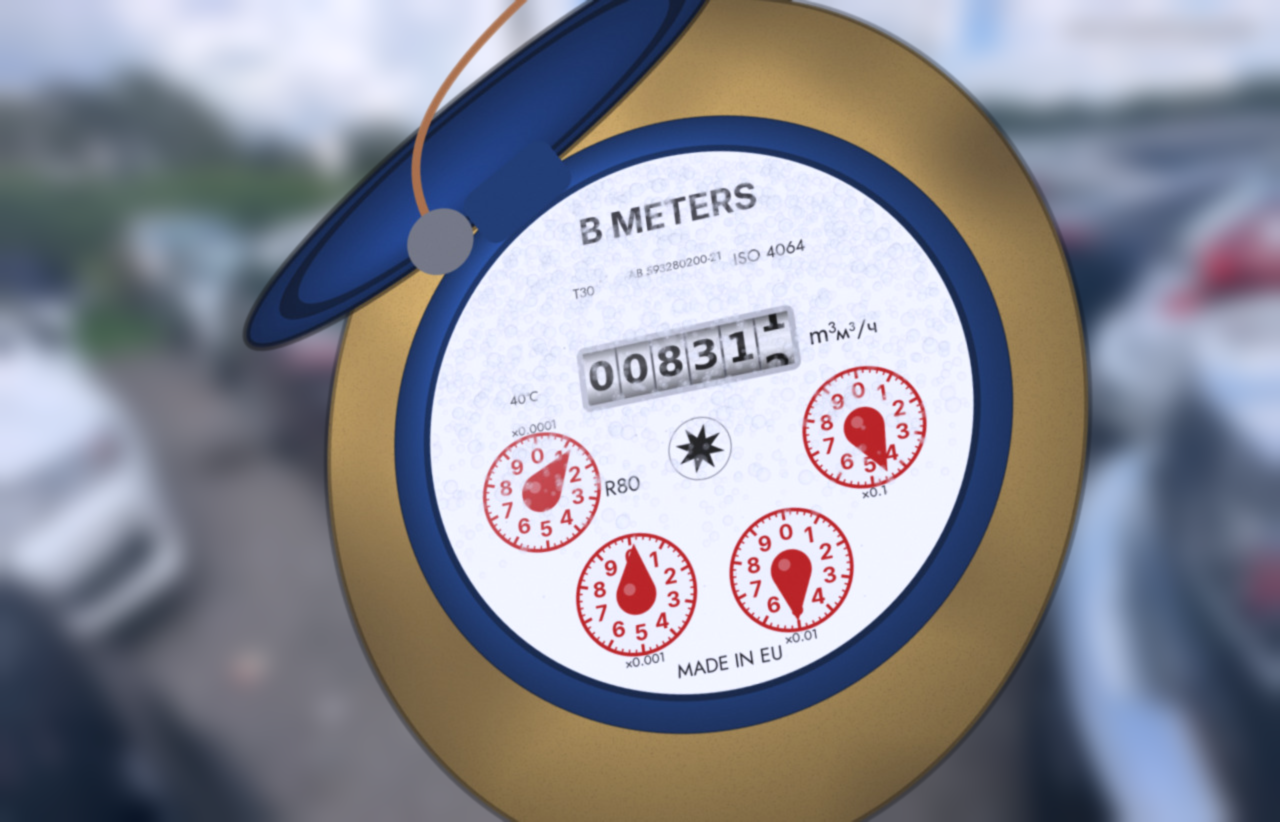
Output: 8311.4501
